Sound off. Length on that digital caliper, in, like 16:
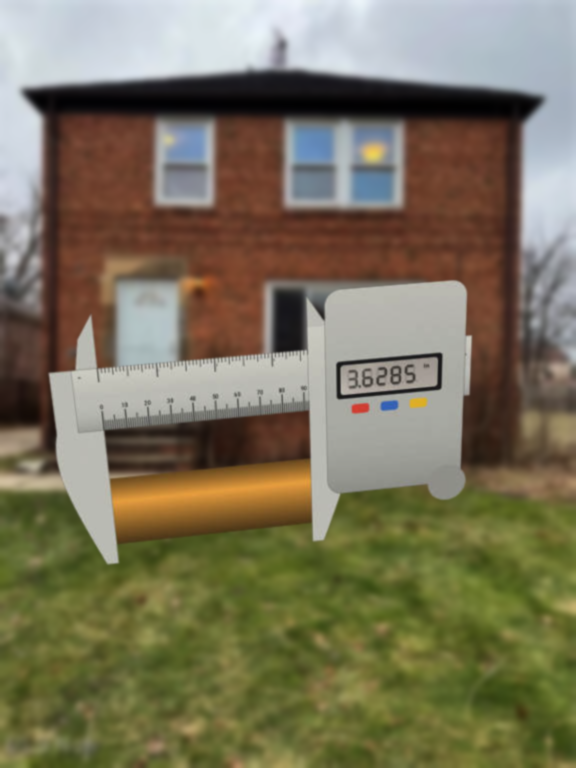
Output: 3.6285
